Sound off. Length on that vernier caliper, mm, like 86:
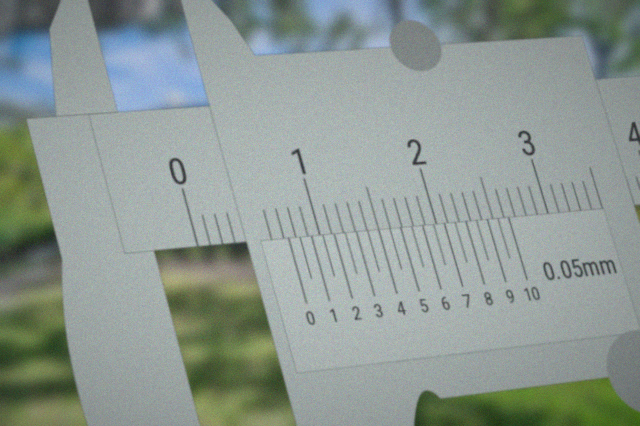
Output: 7.4
